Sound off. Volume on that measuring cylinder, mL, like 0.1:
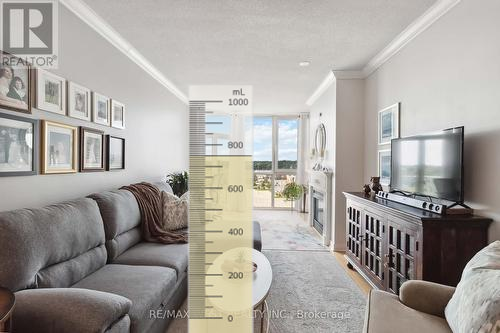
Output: 750
